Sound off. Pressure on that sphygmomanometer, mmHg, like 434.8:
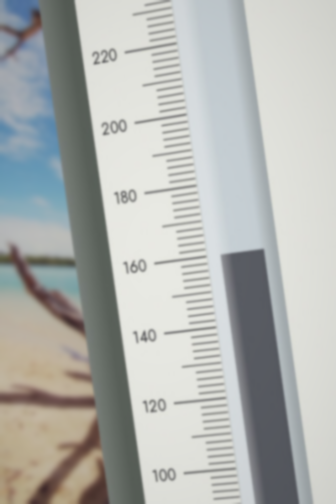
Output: 160
